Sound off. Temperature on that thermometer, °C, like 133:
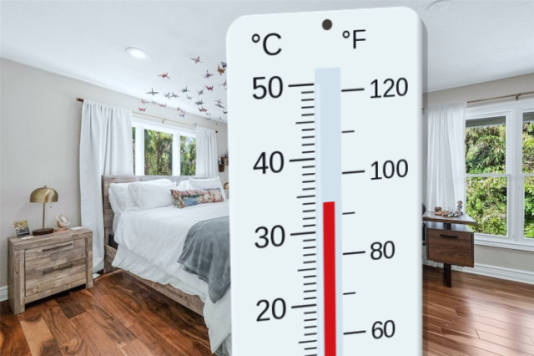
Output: 34
